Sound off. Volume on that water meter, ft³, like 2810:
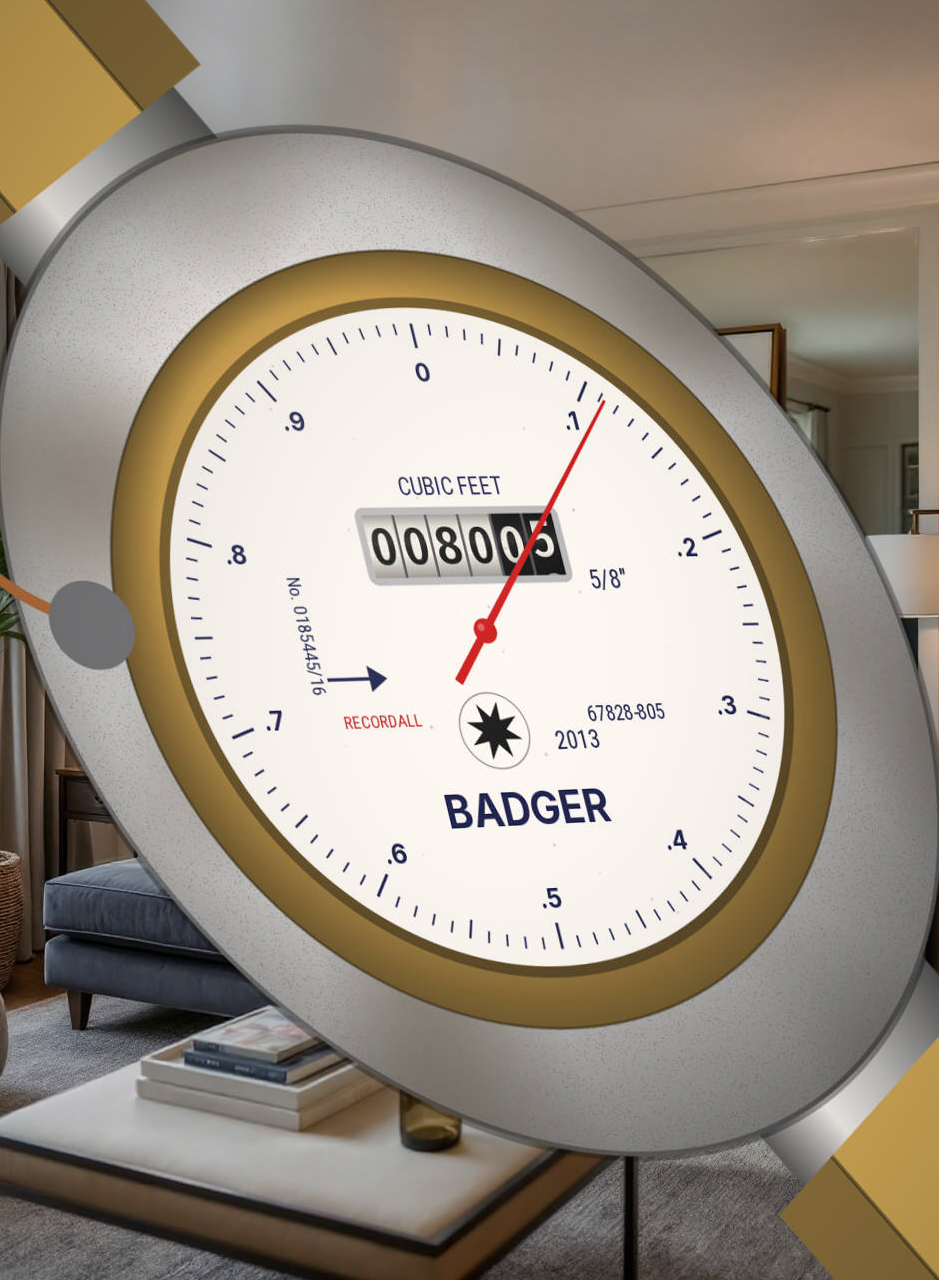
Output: 8005.11
